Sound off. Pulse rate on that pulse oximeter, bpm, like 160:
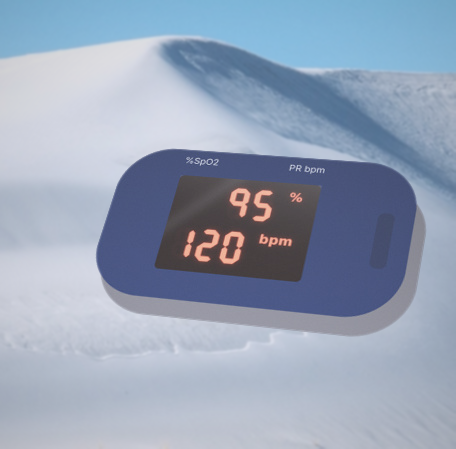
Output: 120
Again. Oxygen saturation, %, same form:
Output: 95
